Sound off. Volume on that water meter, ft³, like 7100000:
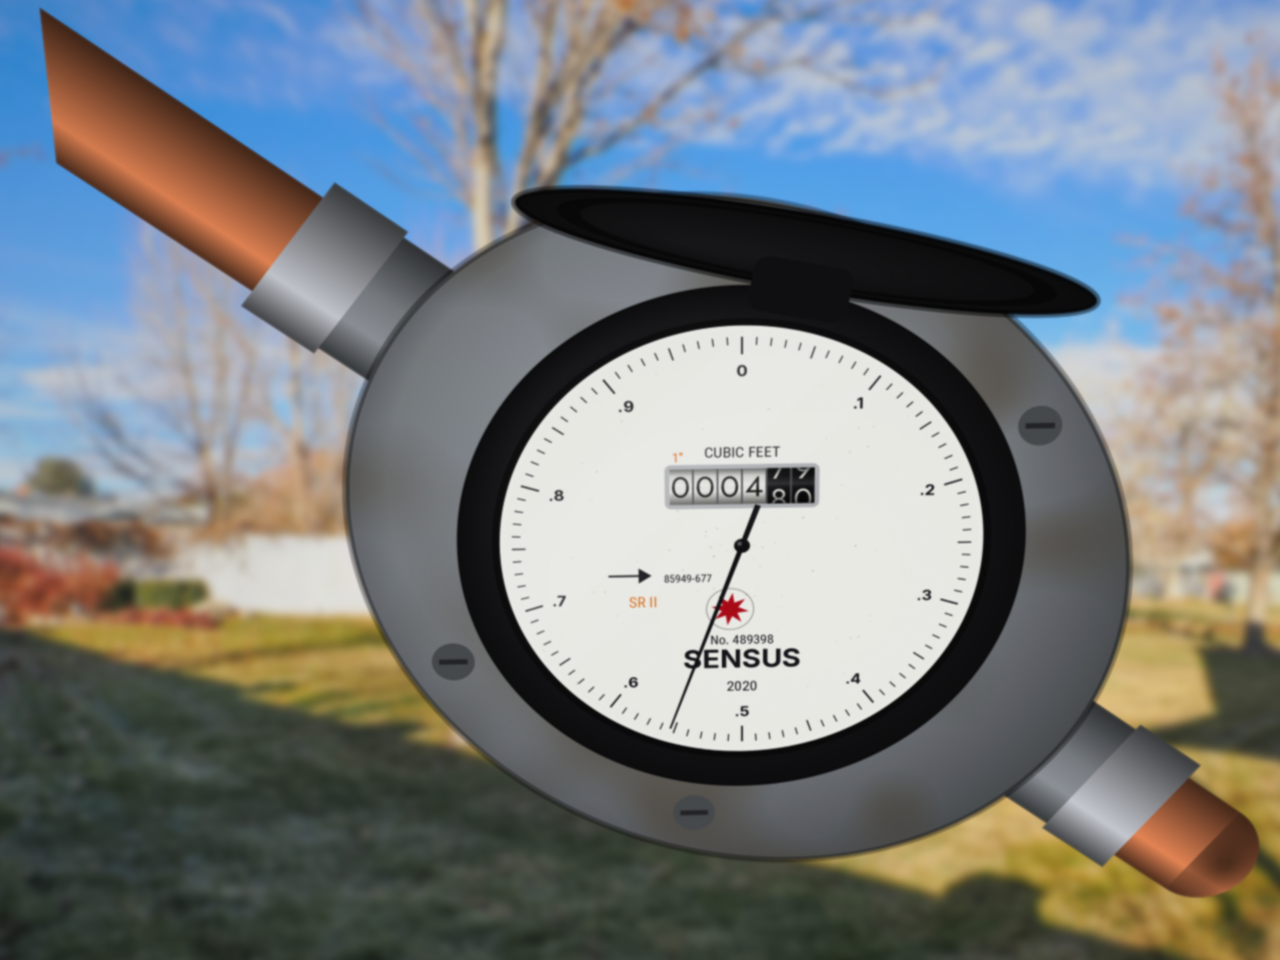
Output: 479.55
